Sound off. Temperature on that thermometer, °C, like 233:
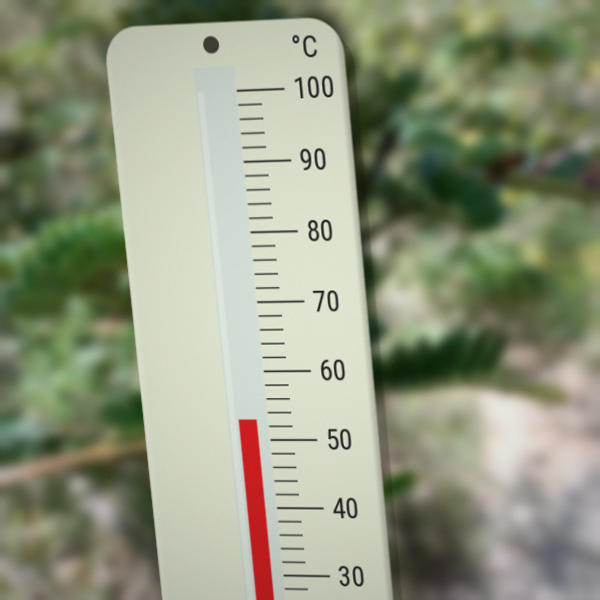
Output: 53
